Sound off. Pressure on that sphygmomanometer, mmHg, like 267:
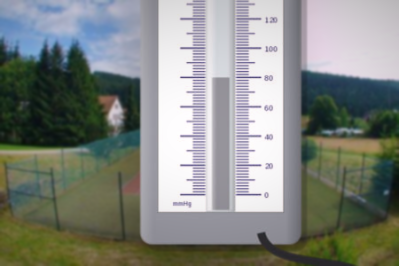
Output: 80
